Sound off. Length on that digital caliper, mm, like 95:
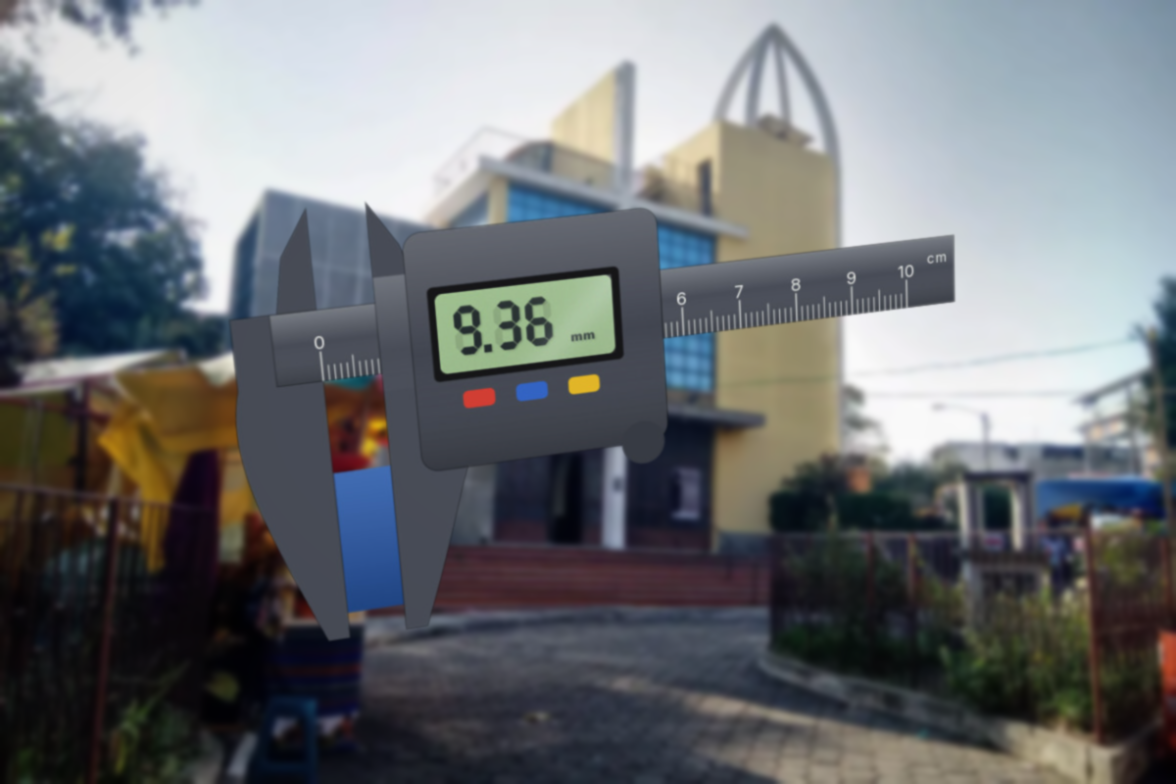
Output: 9.36
